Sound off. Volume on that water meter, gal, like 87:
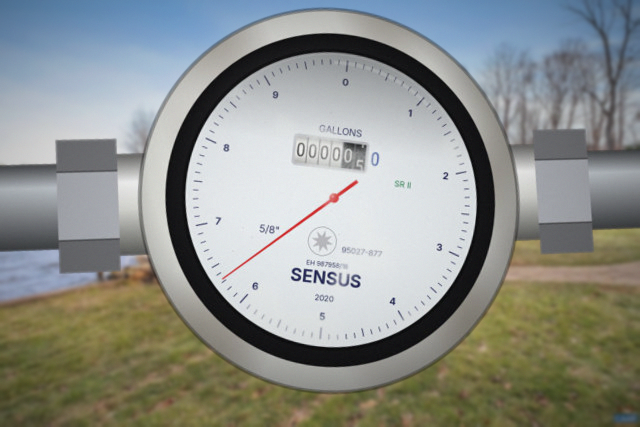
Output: 46.3
